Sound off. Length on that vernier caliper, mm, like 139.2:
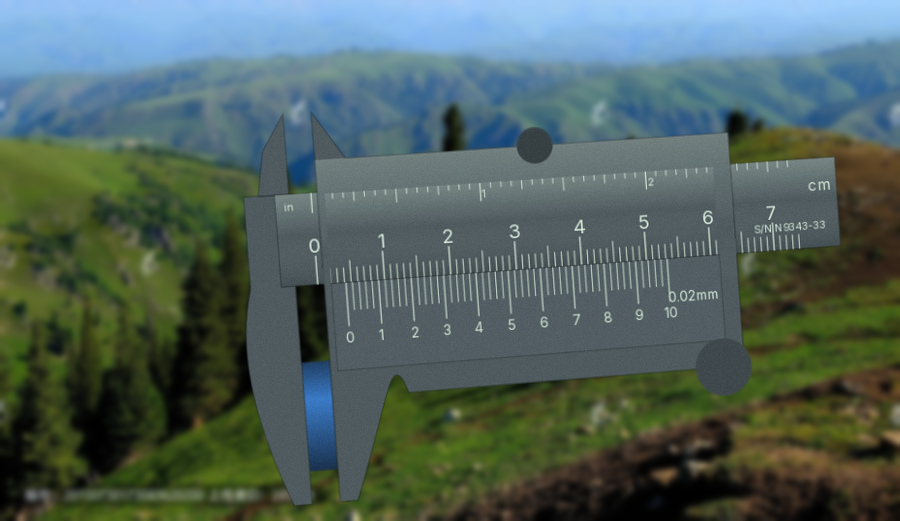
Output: 4.2
